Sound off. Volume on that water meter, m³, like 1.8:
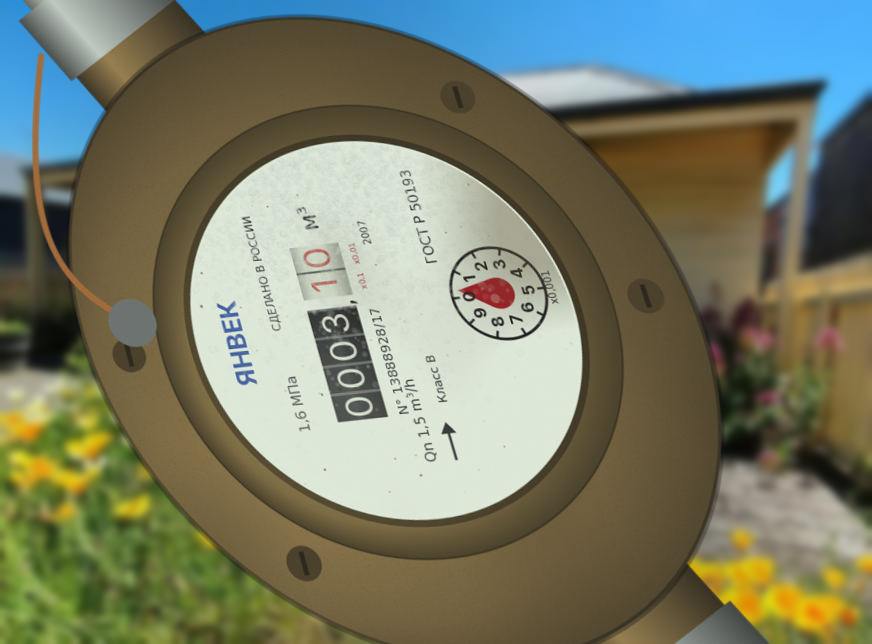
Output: 3.100
